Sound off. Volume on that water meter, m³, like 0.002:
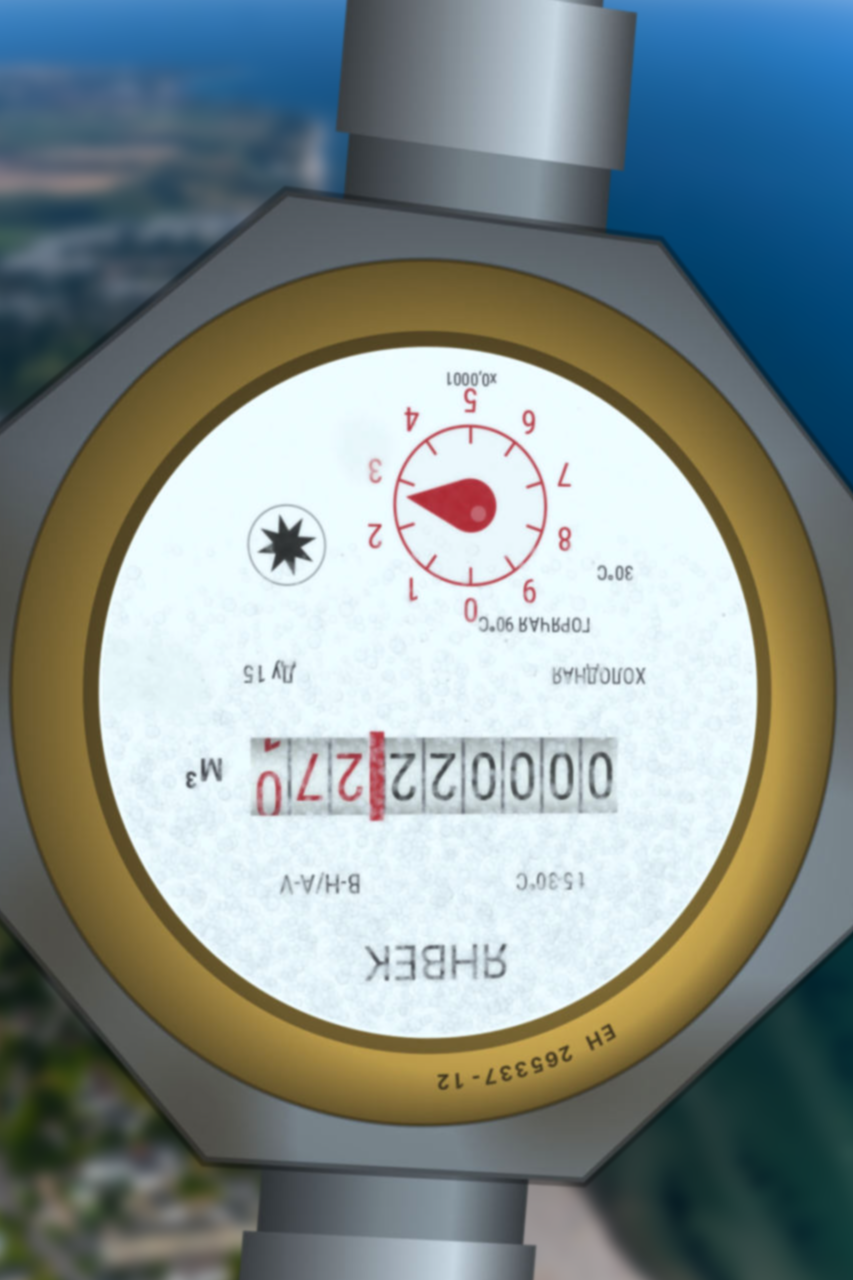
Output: 22.2702
